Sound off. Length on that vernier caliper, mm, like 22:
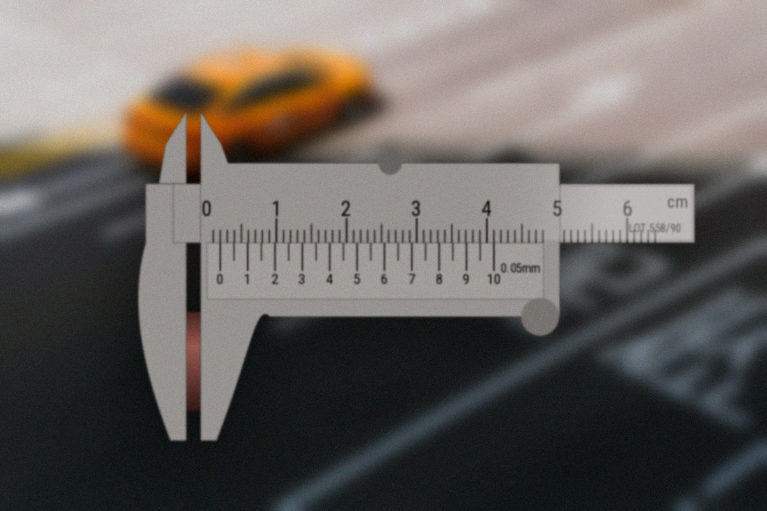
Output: 2.0
